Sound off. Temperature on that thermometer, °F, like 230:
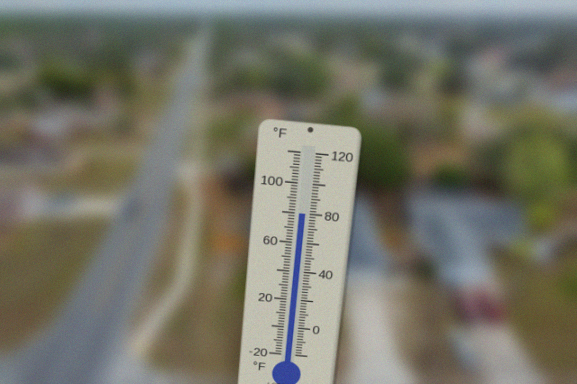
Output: 80
